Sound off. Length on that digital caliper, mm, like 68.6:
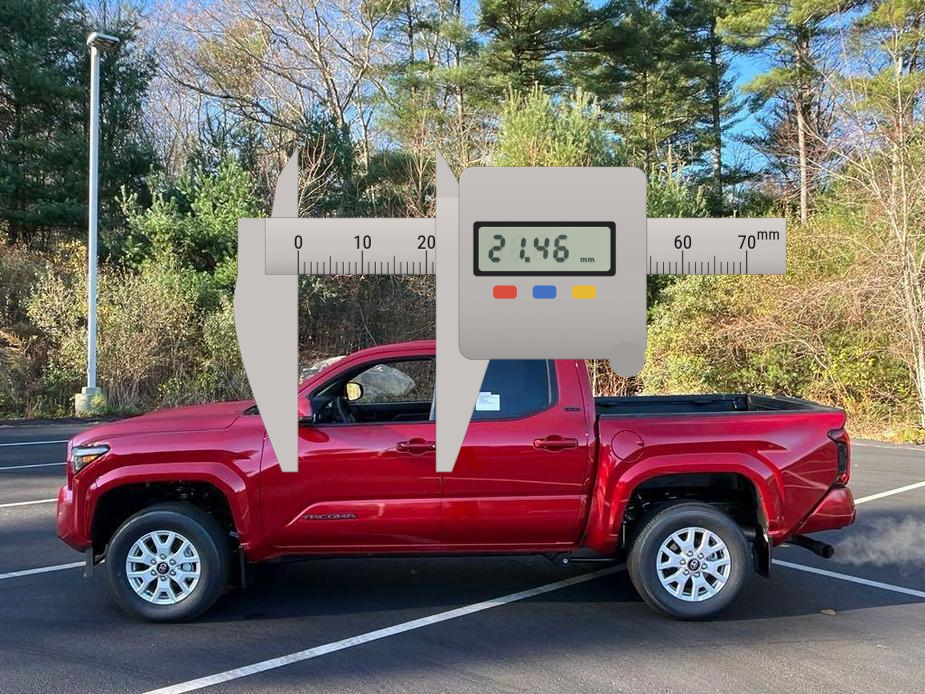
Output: 21.46
